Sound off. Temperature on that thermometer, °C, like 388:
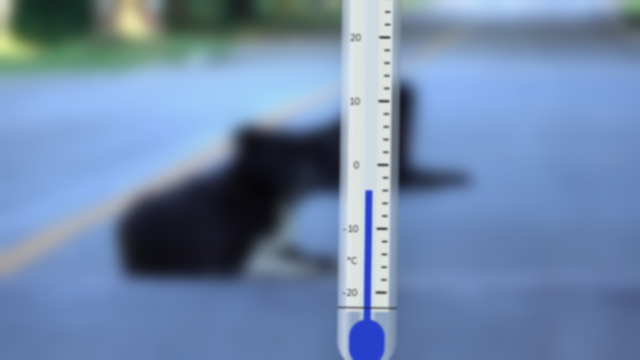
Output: -4
